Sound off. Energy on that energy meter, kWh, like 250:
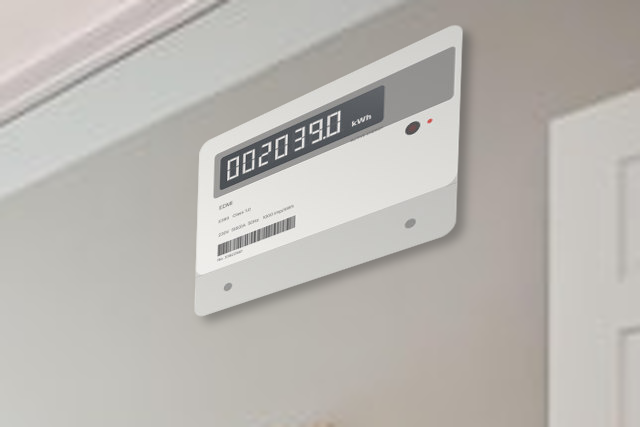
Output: 2039.0
